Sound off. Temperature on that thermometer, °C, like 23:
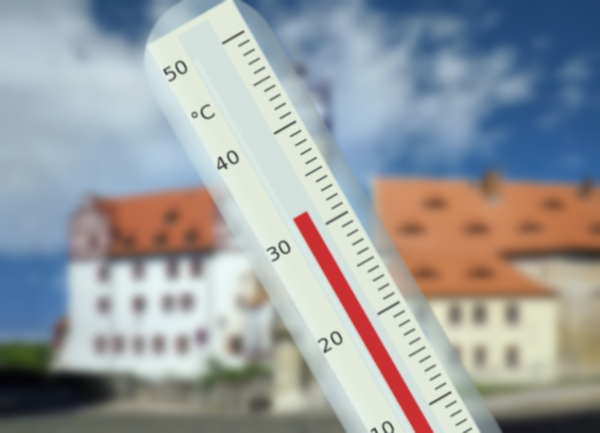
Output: 32
